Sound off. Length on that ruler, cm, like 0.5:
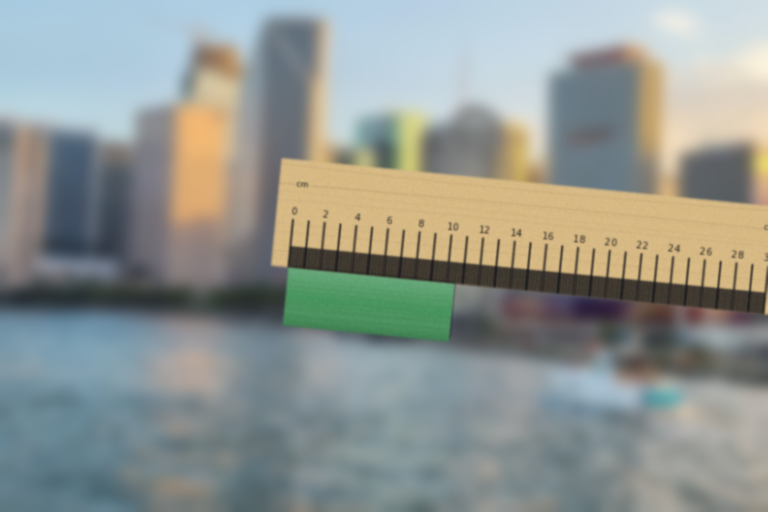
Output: 10.5
